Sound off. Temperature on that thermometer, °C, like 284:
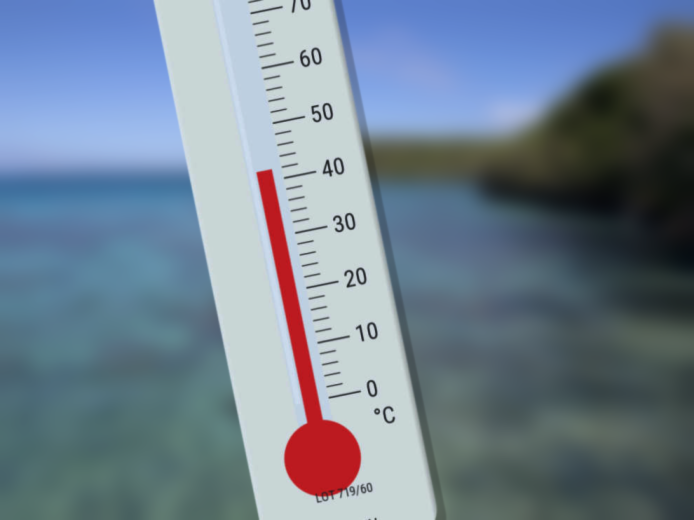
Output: 42
